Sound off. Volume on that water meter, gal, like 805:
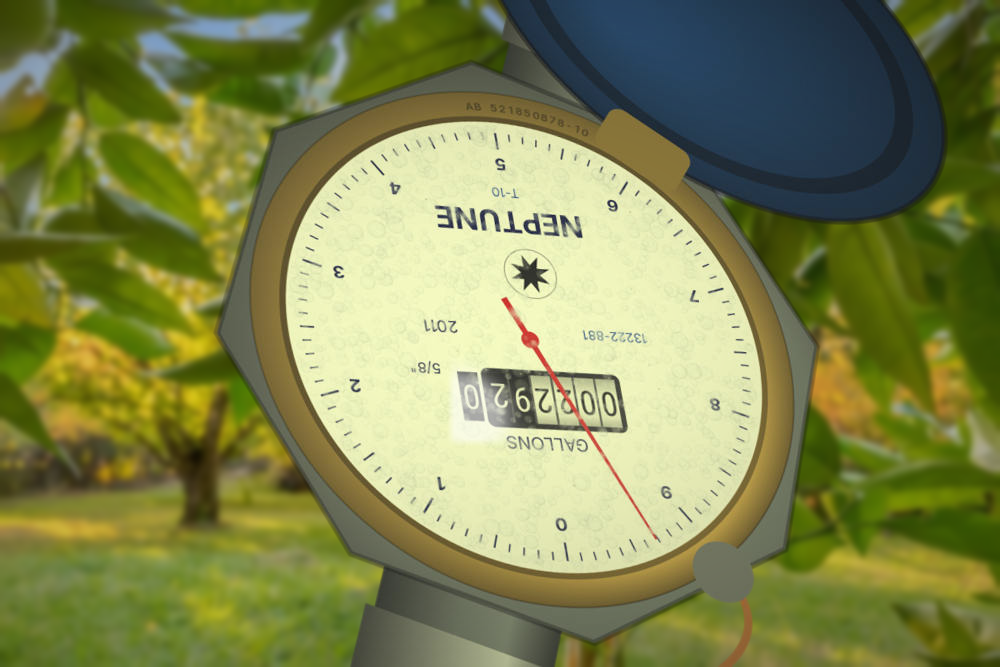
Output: 22919.3
